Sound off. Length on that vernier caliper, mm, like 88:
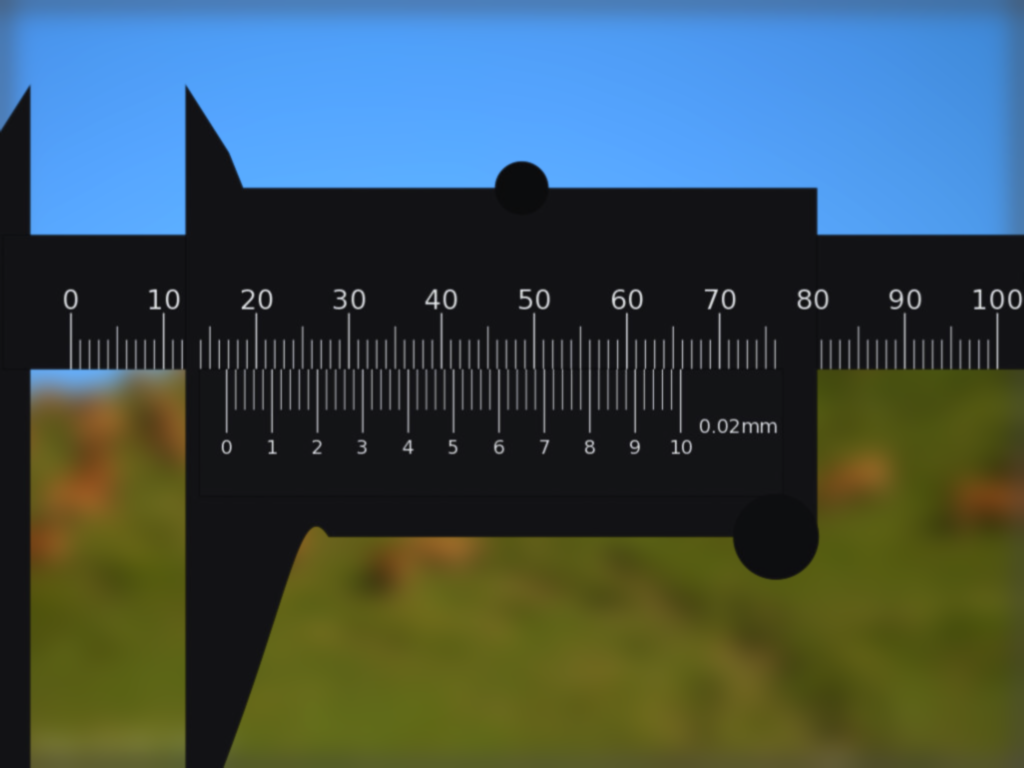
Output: 16.8
